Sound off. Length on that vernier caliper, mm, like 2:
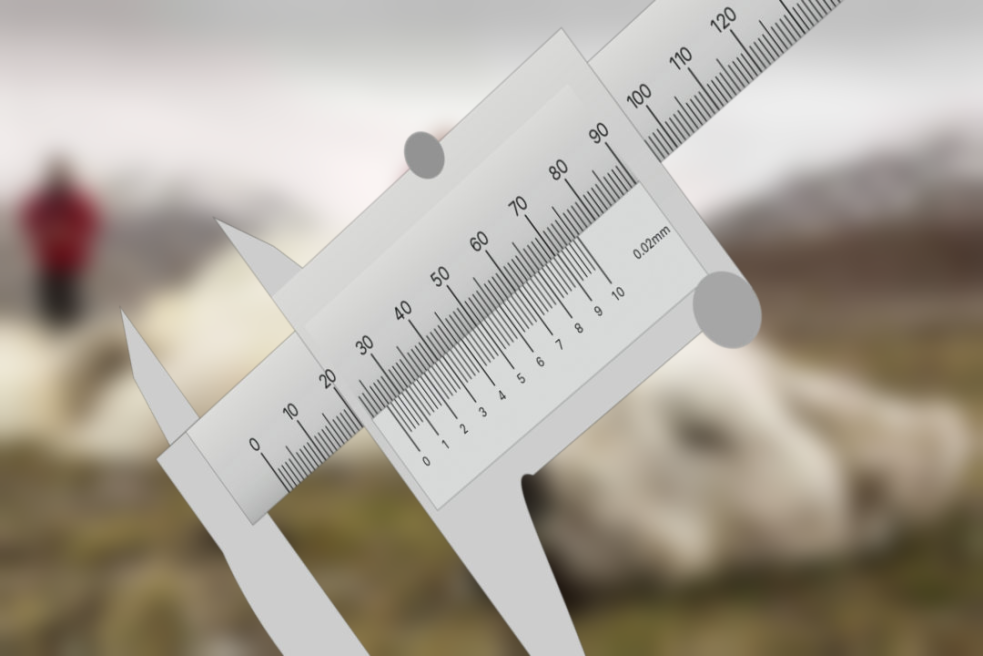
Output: 26.5
